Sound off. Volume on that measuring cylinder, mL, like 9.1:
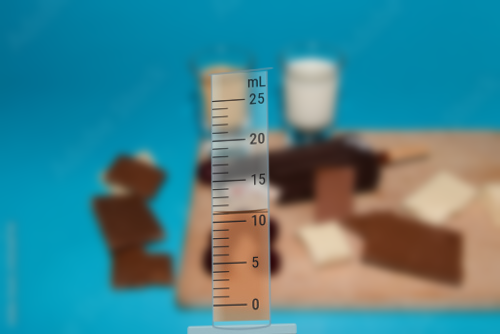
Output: 11
